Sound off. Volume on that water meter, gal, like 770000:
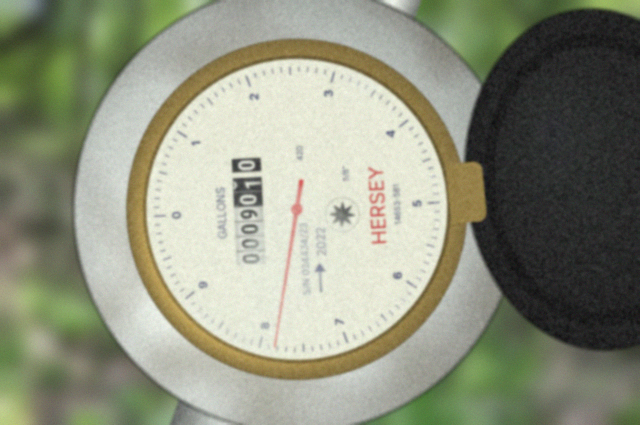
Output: 9007.8
